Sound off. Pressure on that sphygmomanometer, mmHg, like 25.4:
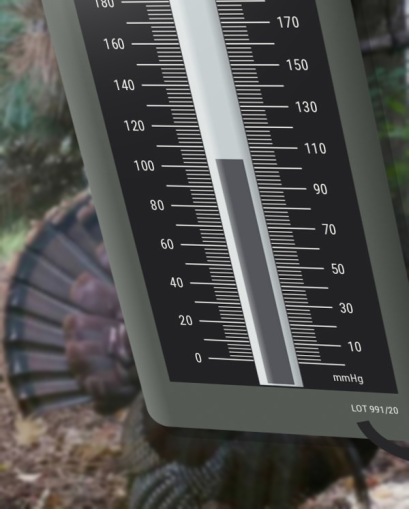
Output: 104
